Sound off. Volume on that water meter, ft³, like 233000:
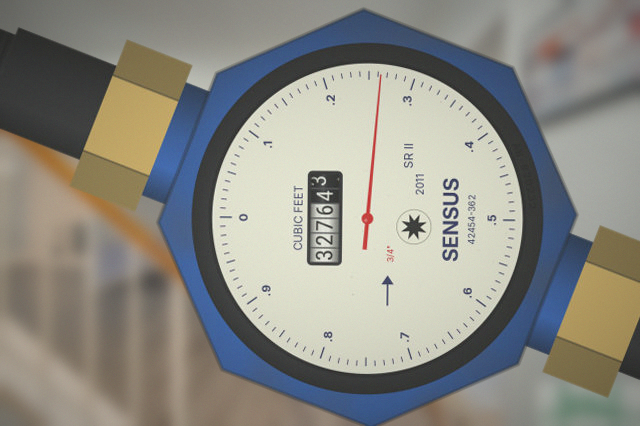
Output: 327643.26
